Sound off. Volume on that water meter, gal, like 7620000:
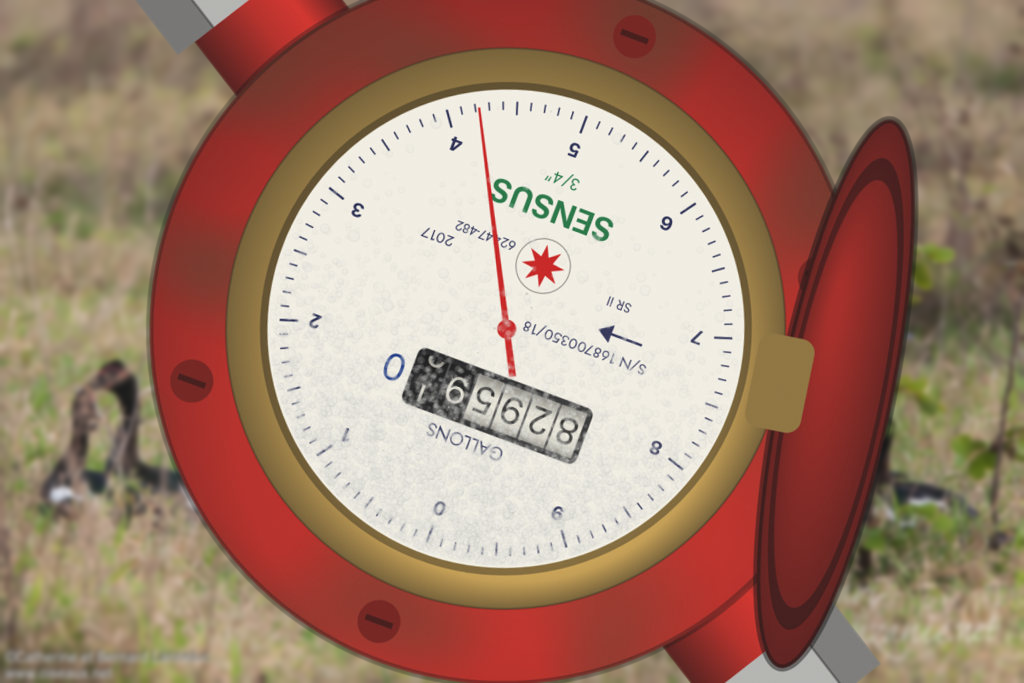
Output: 8295914.2
